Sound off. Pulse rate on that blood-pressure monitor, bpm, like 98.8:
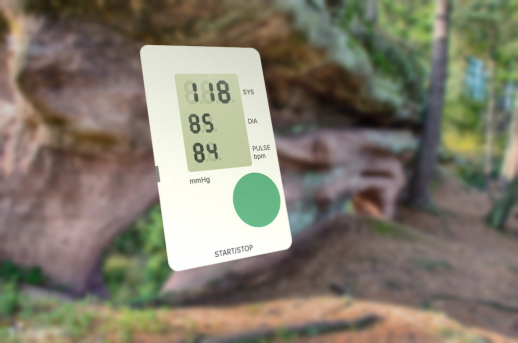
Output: 84
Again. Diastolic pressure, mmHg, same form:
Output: 85
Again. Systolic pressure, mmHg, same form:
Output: 118
